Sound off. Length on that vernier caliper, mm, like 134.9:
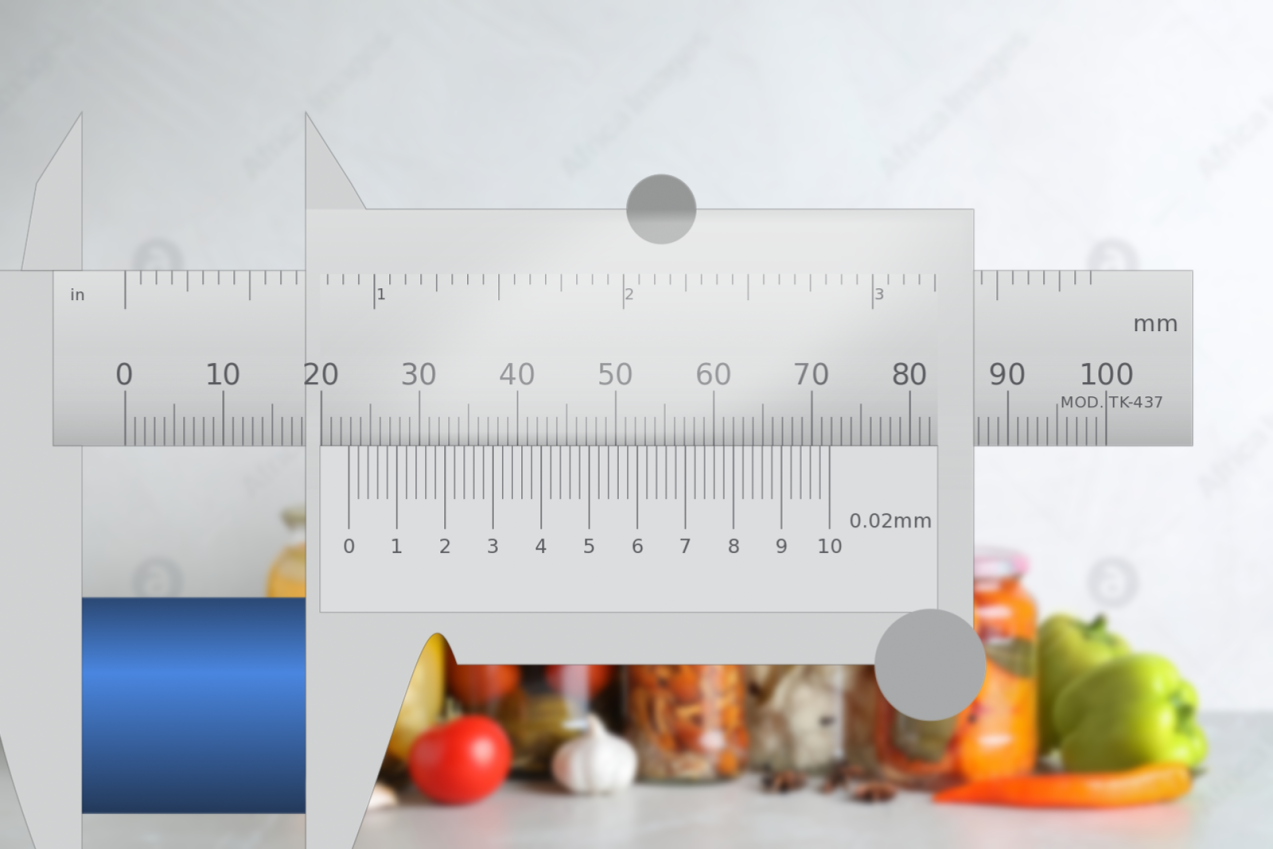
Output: 22.8
